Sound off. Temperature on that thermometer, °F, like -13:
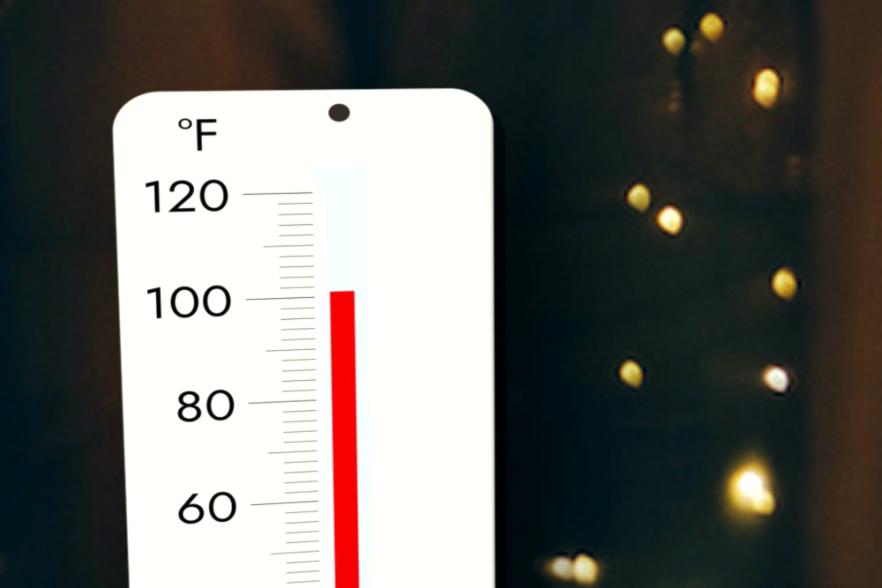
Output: 101
